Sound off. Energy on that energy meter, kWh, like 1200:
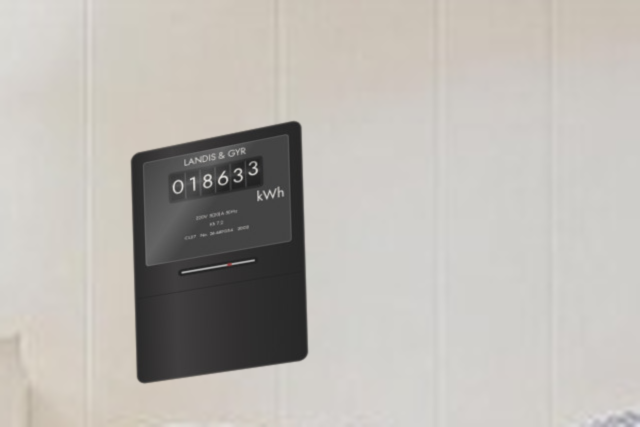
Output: 18633
